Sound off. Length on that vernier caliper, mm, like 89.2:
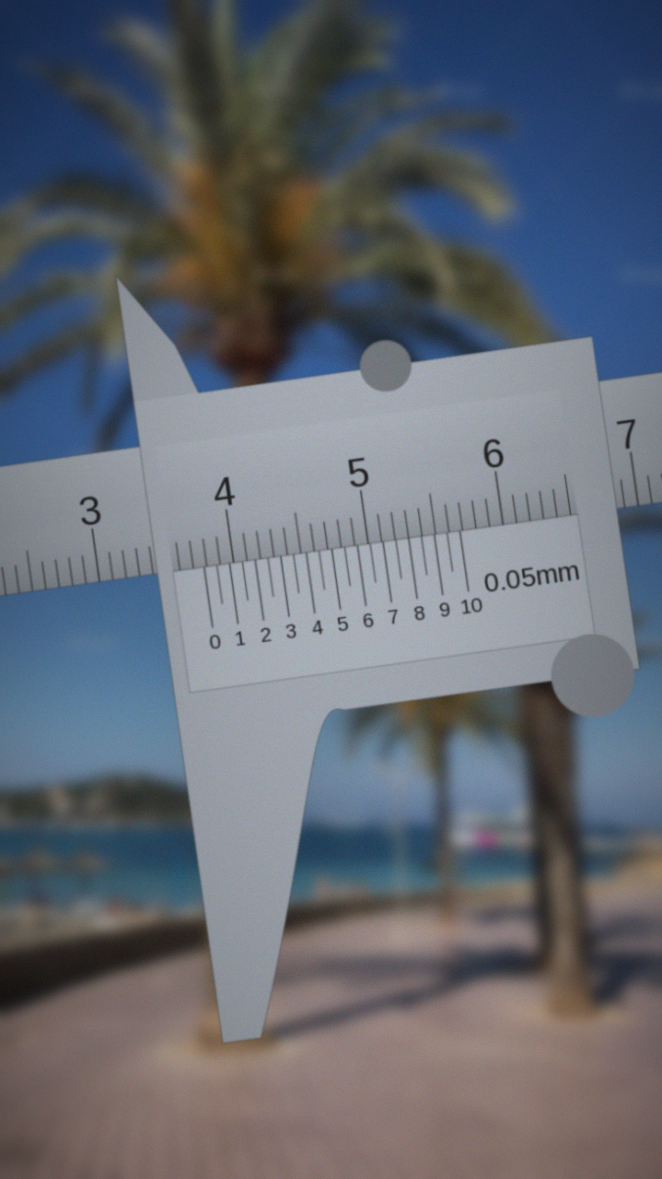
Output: 37.8
